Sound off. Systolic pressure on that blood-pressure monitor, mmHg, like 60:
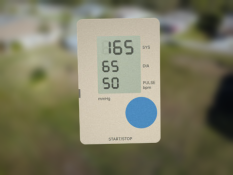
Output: 165
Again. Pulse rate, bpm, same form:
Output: 50
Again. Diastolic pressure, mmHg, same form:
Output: 65
